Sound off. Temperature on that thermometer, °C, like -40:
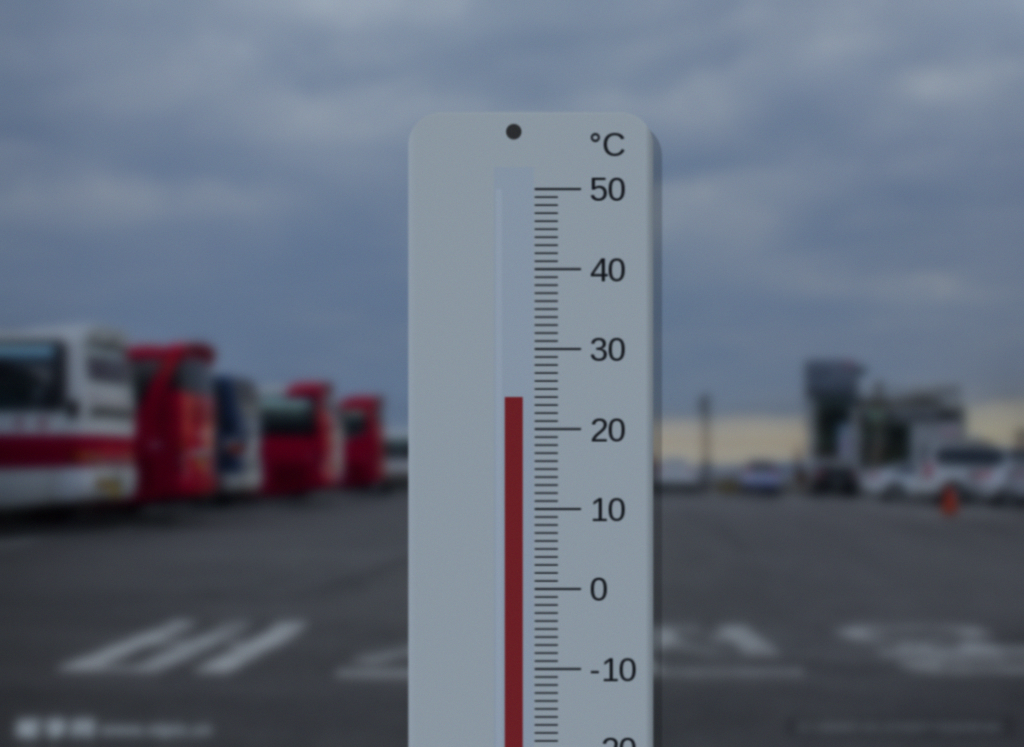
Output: 24
